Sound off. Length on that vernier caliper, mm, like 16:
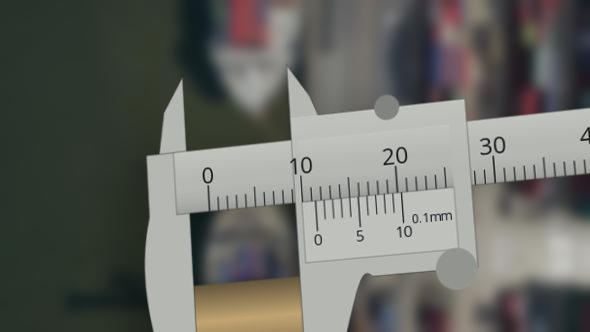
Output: 11.4
